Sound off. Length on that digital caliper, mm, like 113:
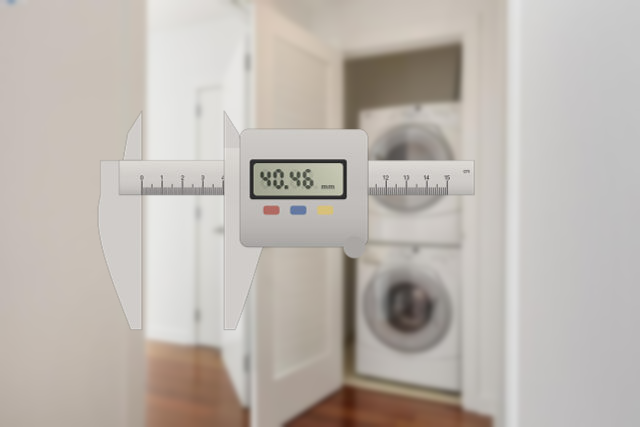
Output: 40.46
